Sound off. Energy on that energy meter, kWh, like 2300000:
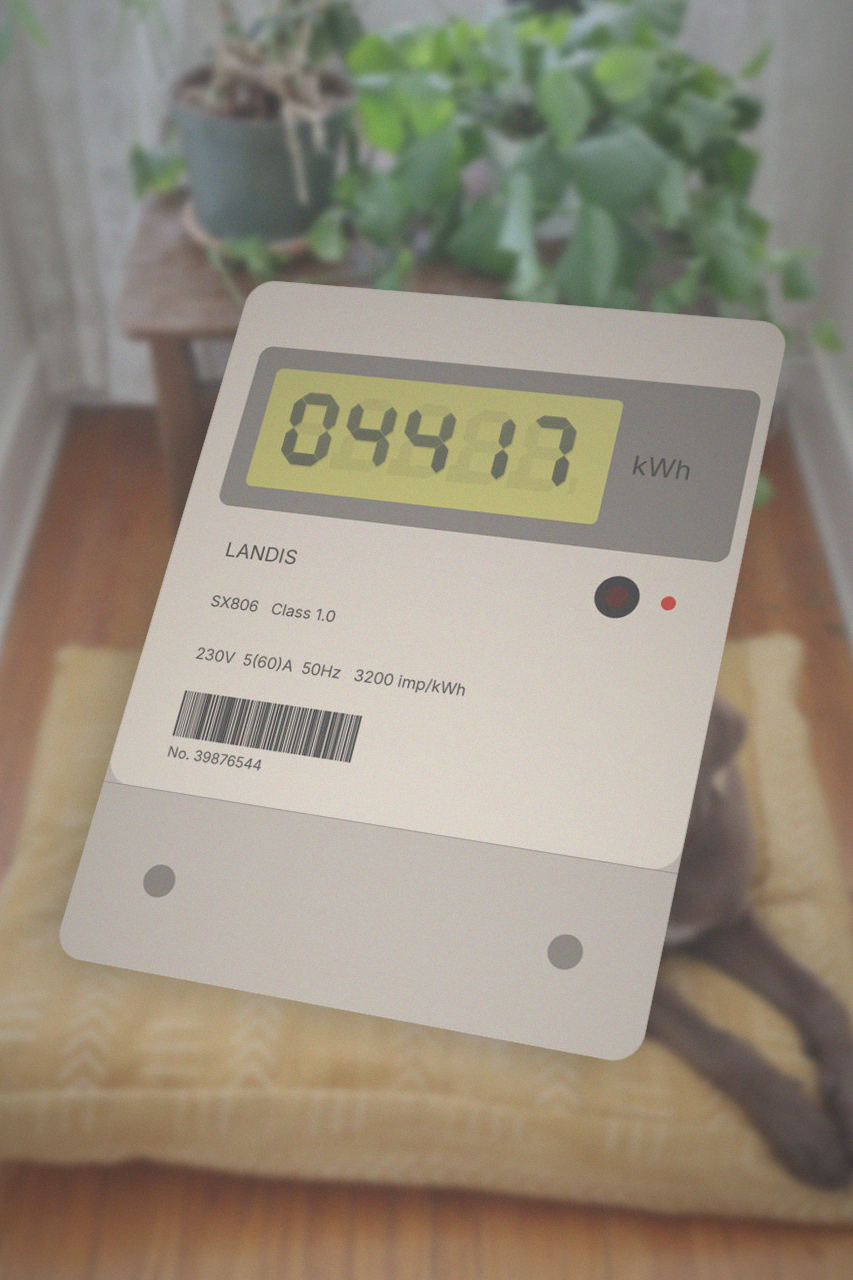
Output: 4417
